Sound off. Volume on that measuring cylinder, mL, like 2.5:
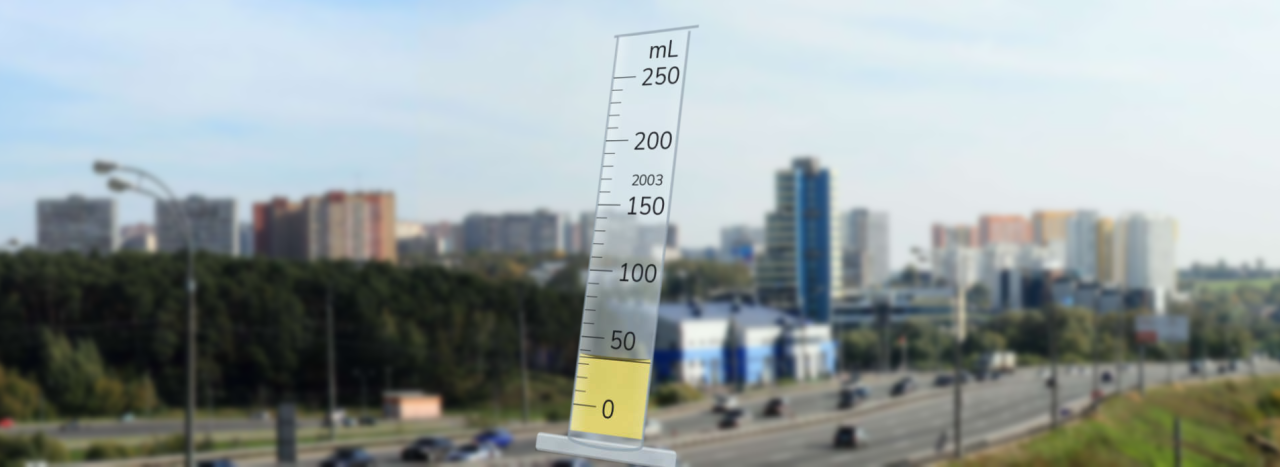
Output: 35
